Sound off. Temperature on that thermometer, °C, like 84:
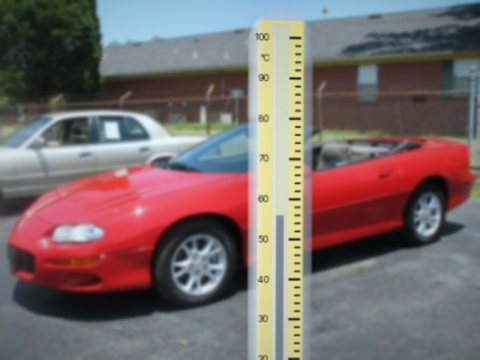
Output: 56
